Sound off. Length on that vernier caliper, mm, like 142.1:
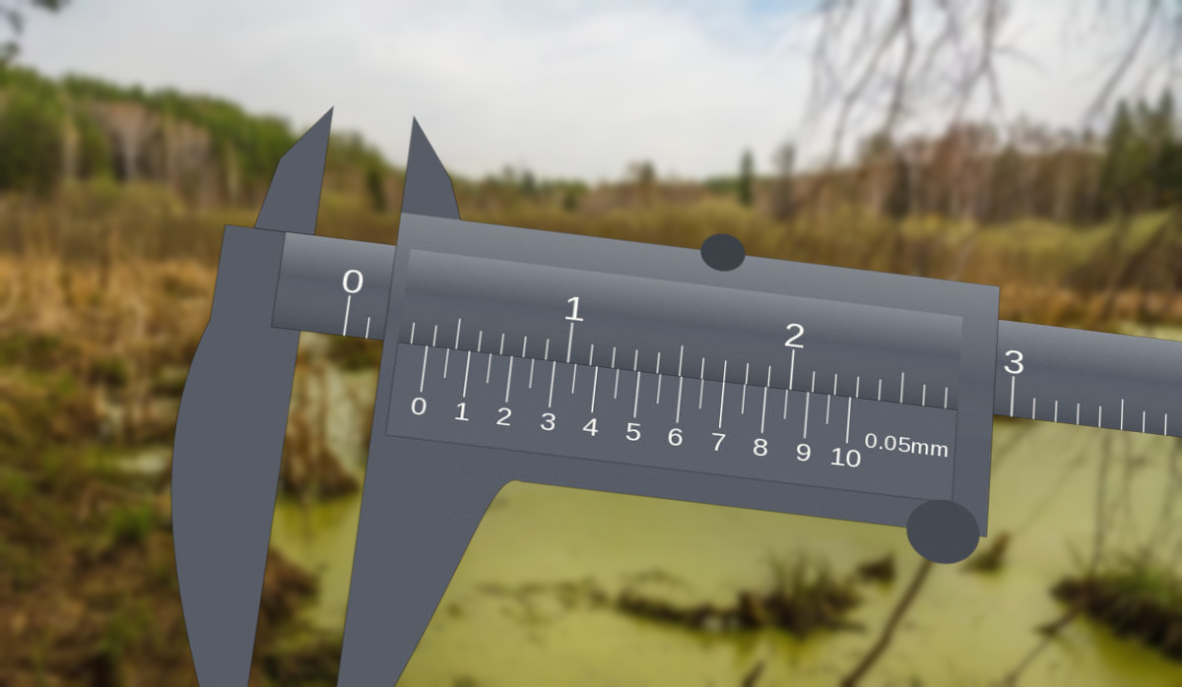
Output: 3.70
